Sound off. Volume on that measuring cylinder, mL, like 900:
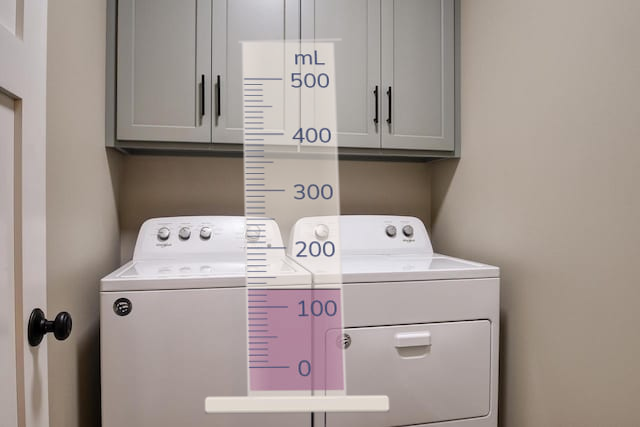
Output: 130
